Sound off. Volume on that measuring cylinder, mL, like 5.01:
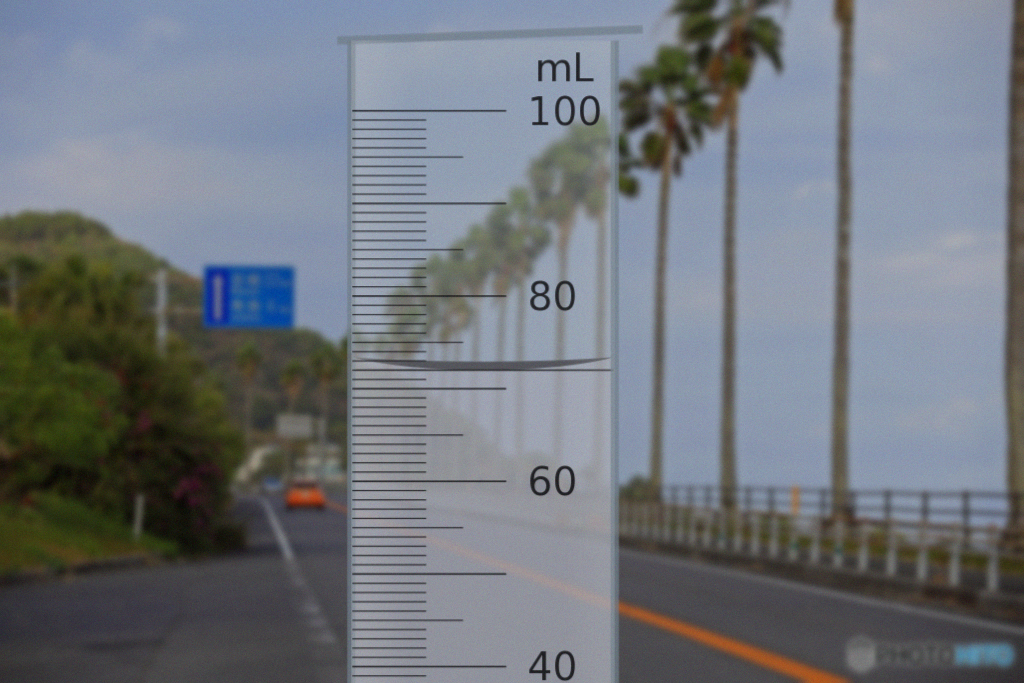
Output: 72
